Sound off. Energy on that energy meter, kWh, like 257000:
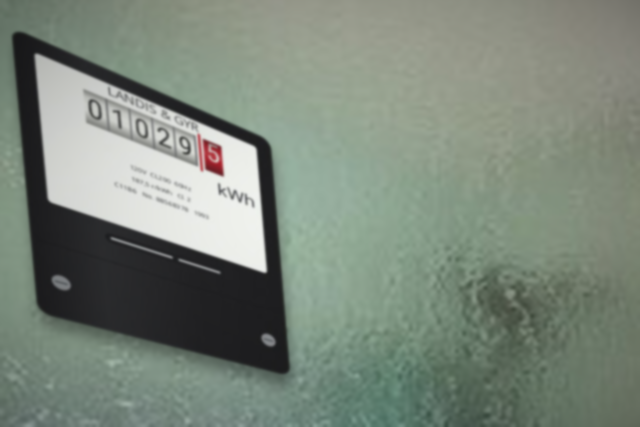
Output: 1029.5
